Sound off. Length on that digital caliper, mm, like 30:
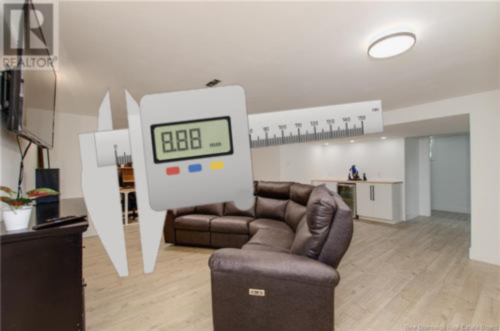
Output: 8.88
